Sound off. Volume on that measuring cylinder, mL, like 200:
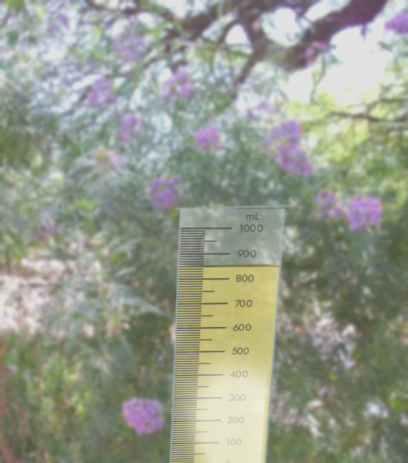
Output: 850
